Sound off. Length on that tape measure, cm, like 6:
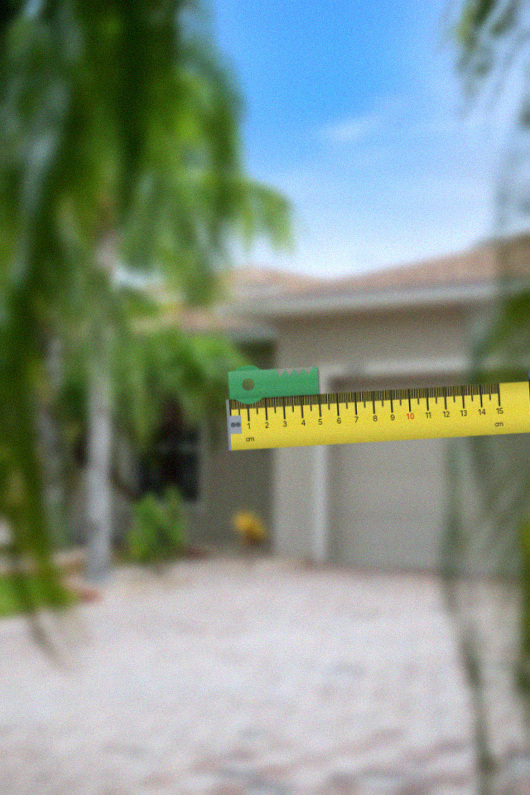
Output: 5
